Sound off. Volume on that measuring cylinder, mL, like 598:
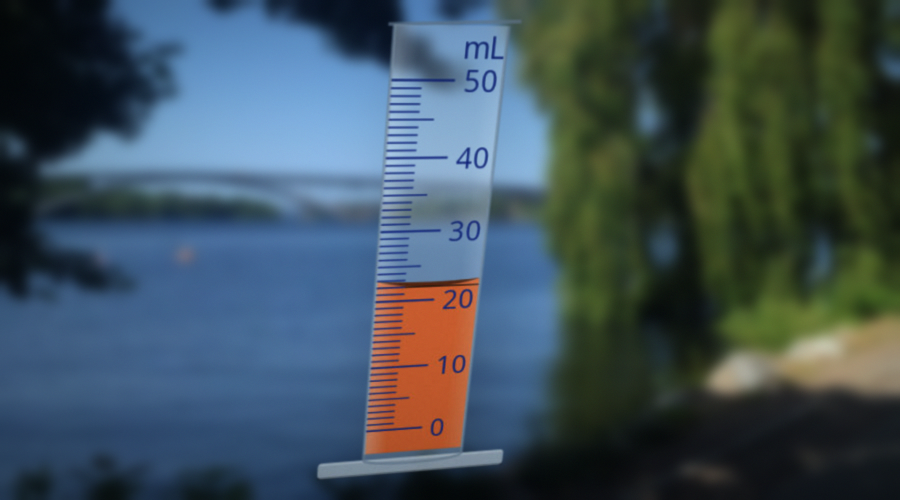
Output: 22
